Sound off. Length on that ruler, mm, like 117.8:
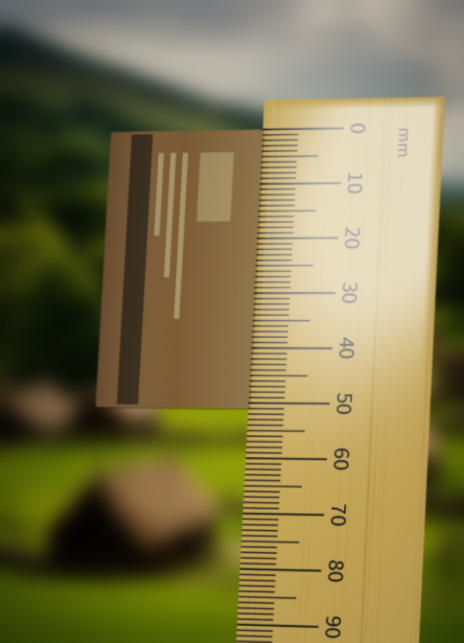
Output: 51
